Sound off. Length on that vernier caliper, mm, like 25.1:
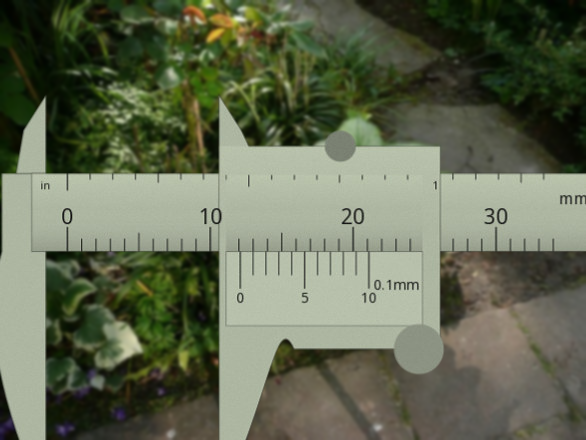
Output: 12.1
